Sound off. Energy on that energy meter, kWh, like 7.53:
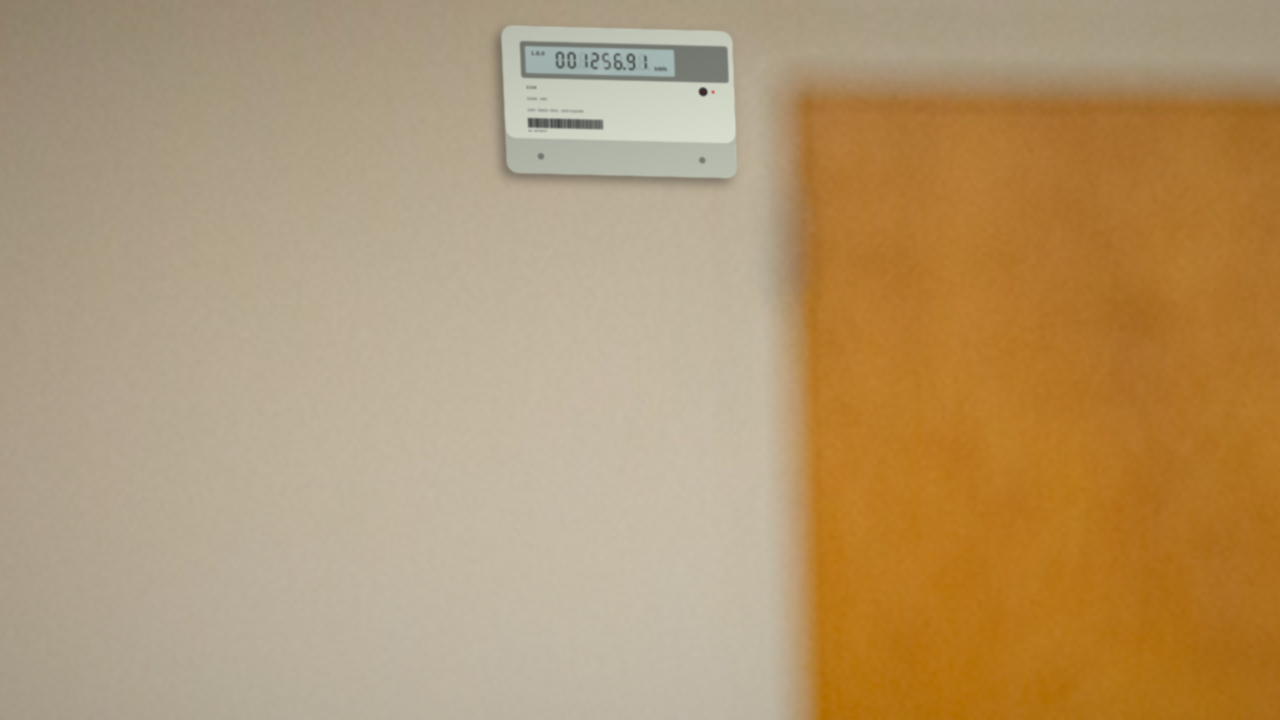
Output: 1256.91
